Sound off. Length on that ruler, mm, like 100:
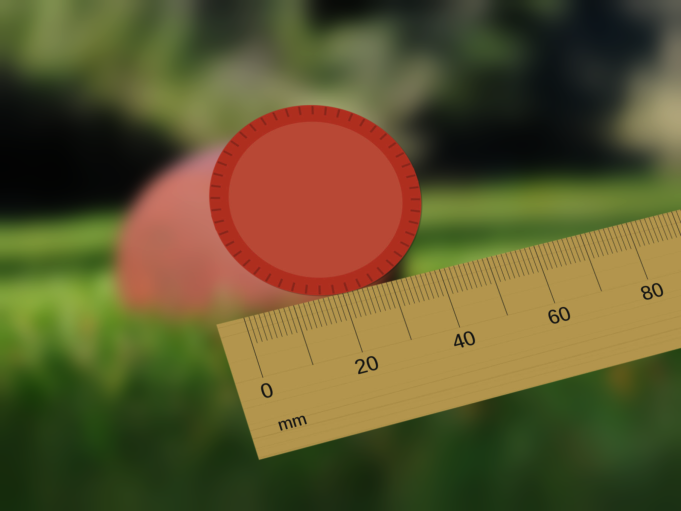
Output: 42
